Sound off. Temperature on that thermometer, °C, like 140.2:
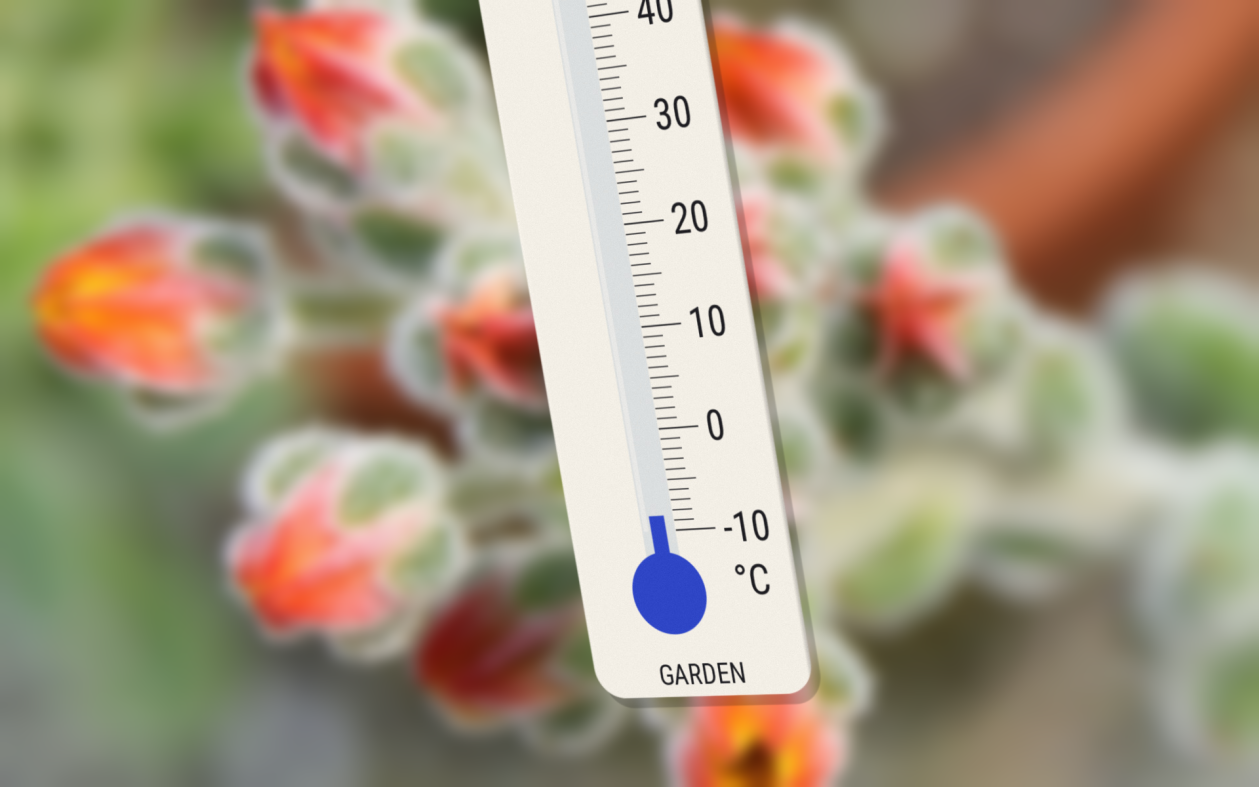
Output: -8.5
